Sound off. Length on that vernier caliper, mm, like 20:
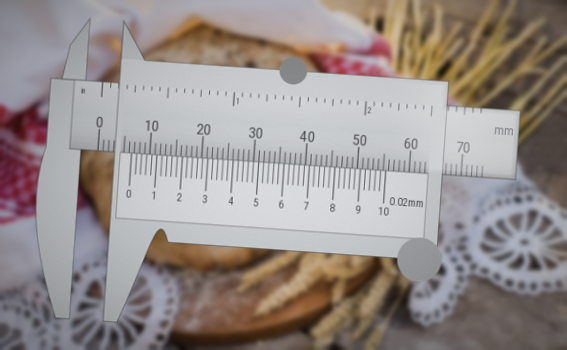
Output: 6.5
